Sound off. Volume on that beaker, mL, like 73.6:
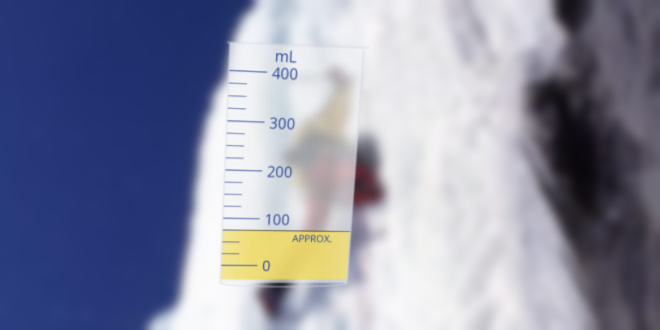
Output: 75
